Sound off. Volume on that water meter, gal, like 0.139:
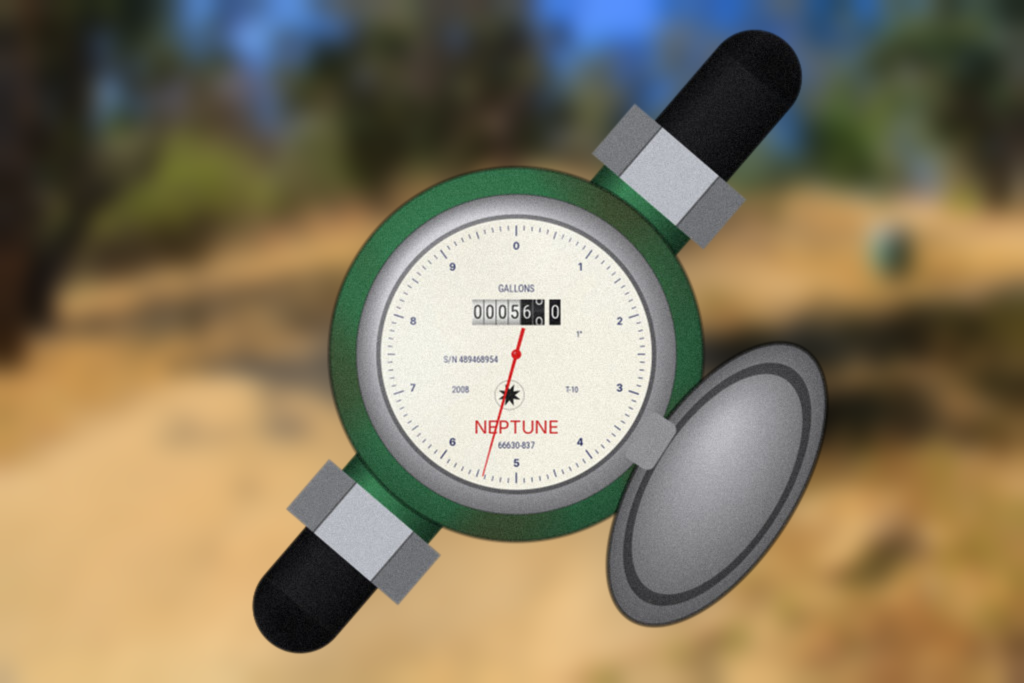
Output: 5685.4
